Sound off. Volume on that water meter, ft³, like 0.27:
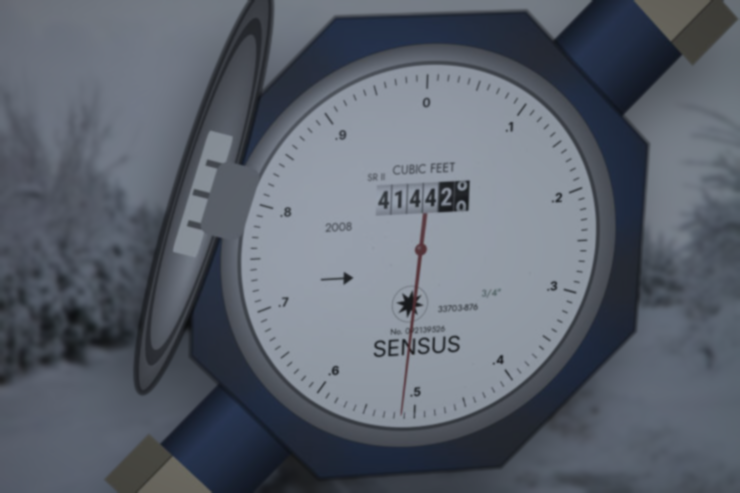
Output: 414428.51
